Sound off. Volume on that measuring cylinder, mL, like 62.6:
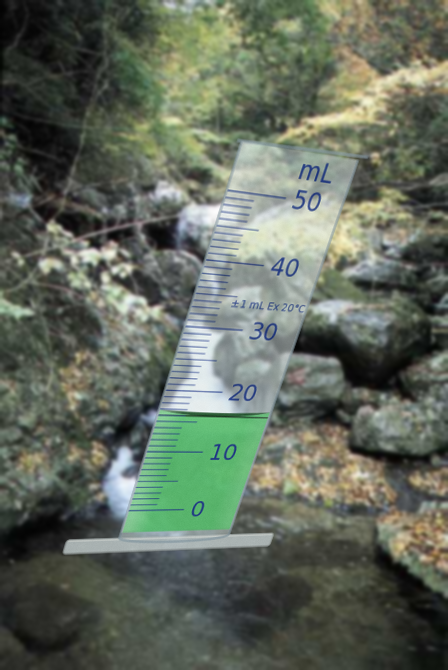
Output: 16
